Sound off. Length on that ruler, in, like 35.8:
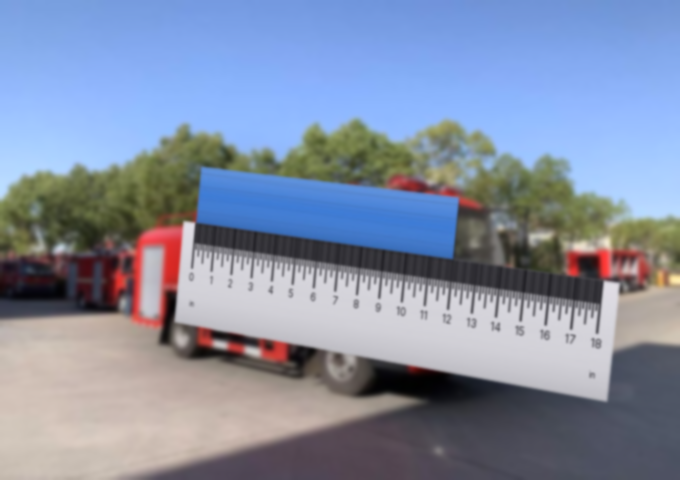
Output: 12
